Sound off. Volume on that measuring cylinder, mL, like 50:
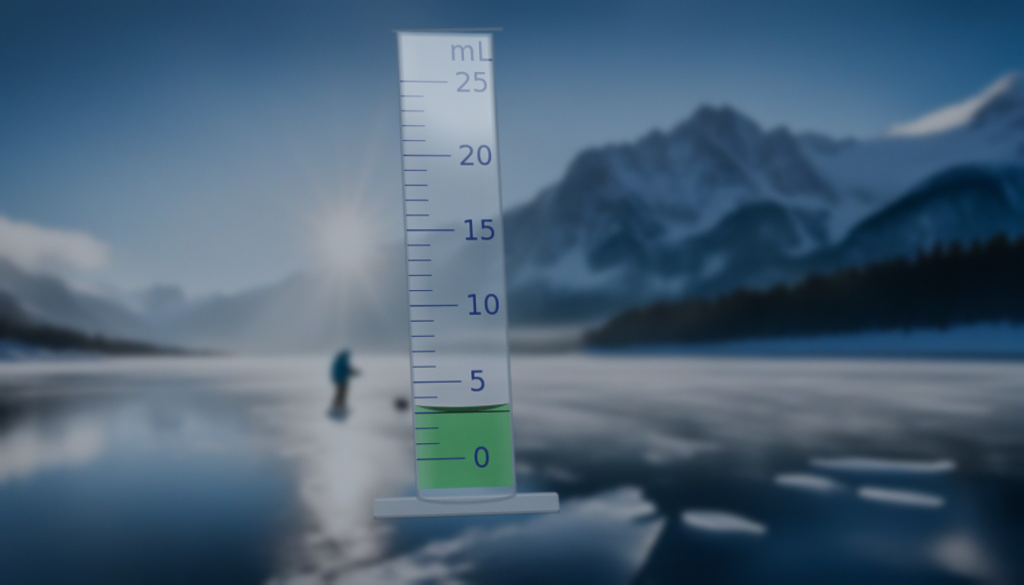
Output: 3
